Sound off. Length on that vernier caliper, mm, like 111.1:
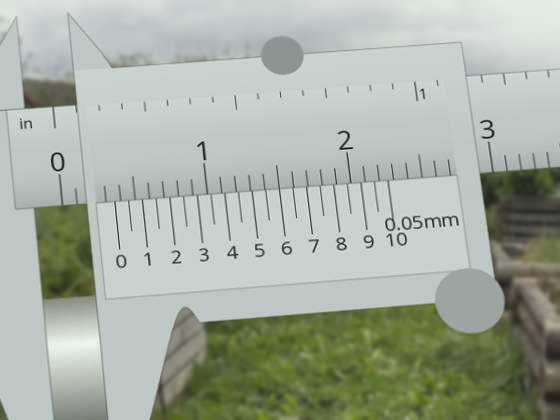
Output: 3.6
